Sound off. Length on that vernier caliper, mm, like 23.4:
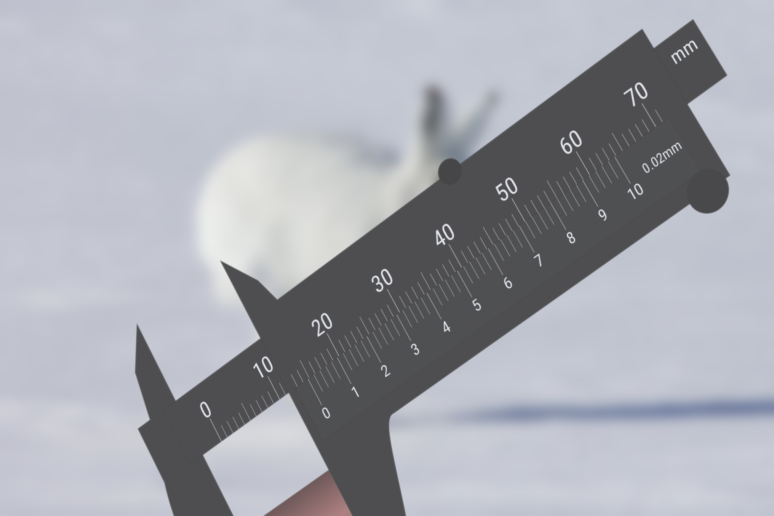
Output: 14.8
